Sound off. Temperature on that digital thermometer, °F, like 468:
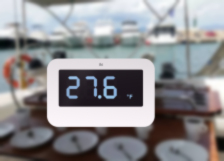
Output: 27.6
